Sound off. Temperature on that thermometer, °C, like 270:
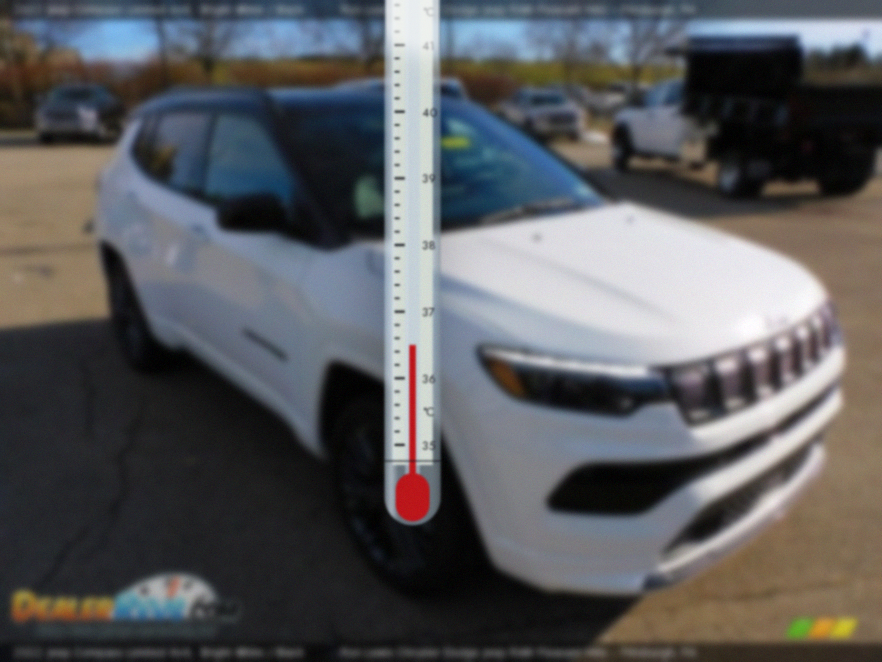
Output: 36.5
